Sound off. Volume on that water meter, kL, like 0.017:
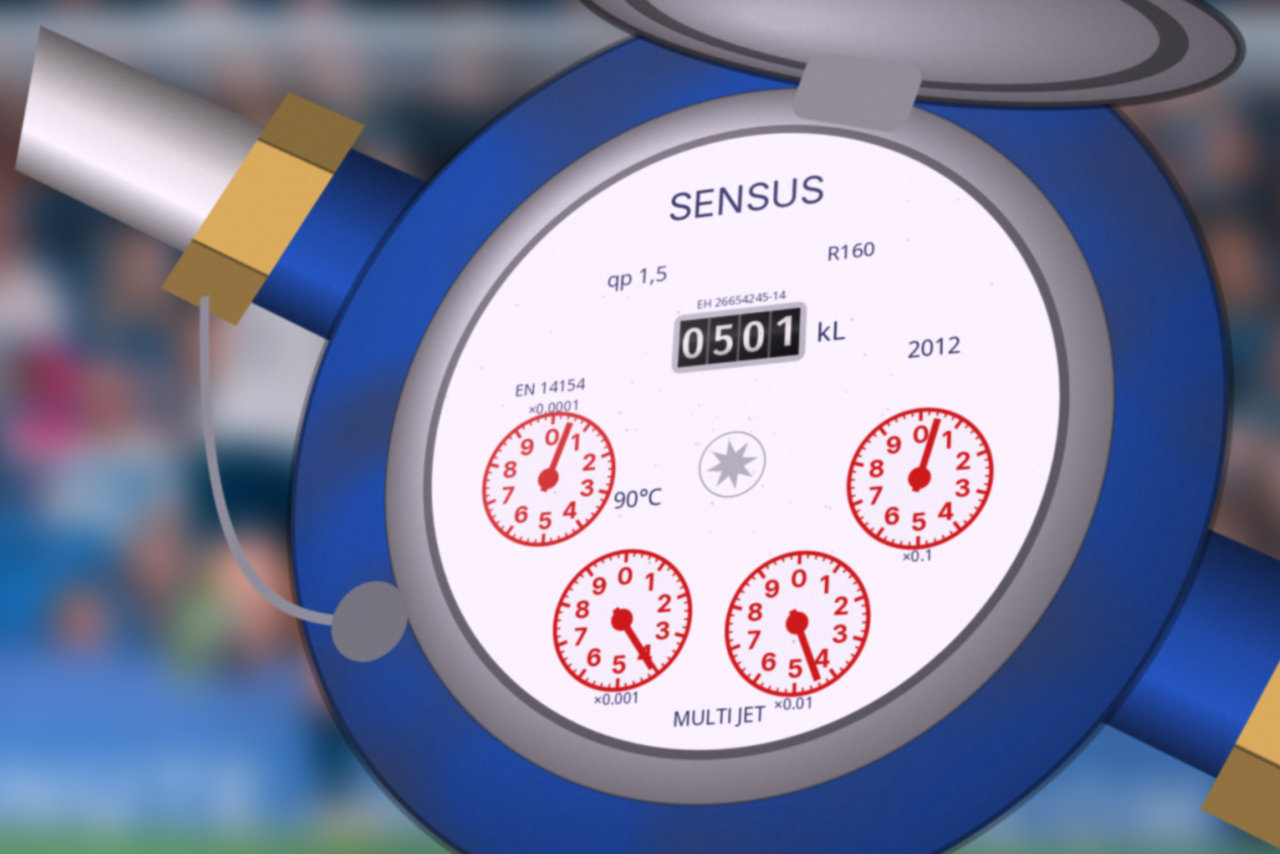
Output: 501.0440
